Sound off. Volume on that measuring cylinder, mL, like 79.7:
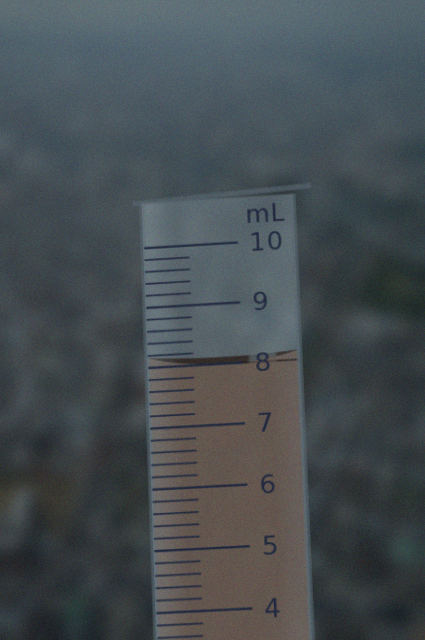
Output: 8
